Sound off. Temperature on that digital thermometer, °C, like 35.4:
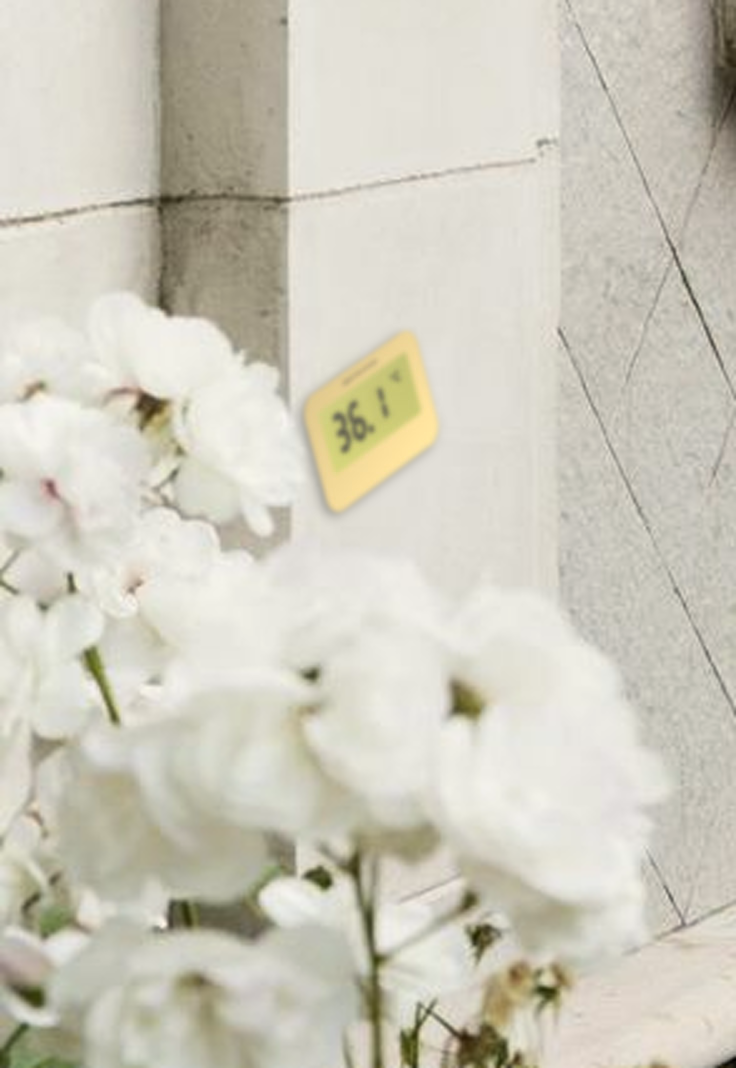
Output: 36.1
